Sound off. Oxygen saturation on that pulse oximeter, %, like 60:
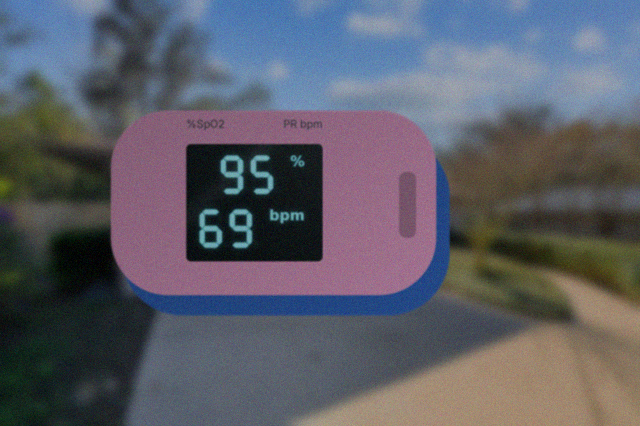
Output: 95
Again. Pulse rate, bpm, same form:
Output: 69
